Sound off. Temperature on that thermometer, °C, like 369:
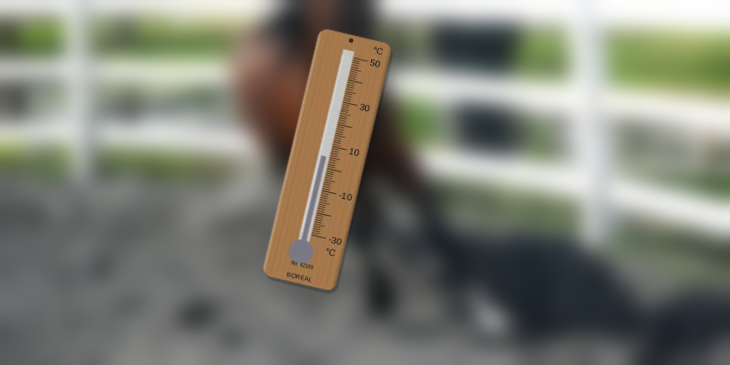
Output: 5
